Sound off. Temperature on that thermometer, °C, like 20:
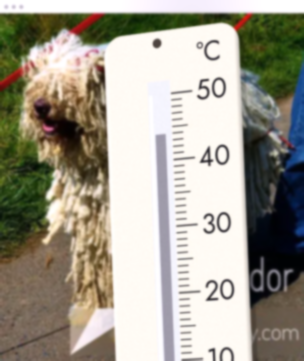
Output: 44
